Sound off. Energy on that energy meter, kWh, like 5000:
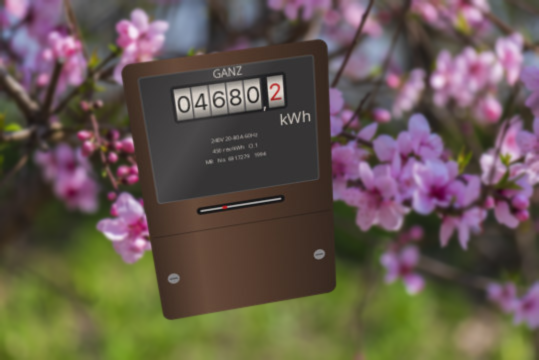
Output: 4680.2
